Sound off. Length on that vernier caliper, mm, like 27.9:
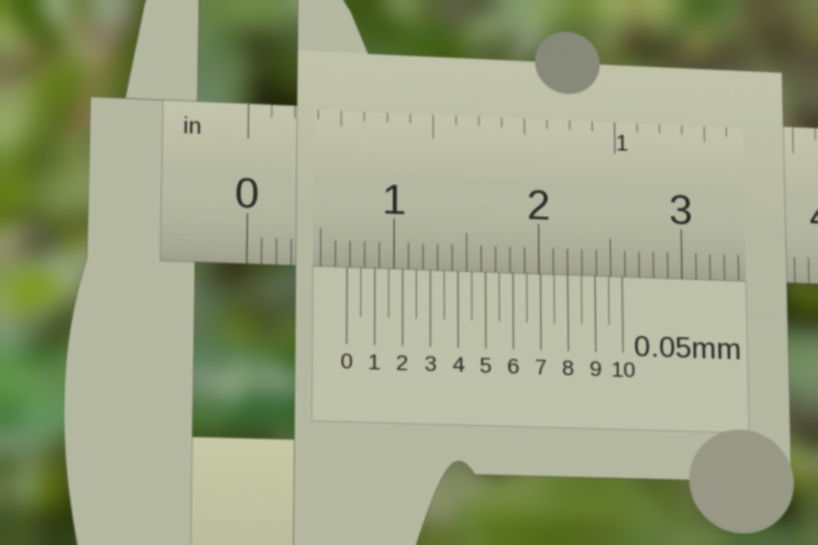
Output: 6.8
